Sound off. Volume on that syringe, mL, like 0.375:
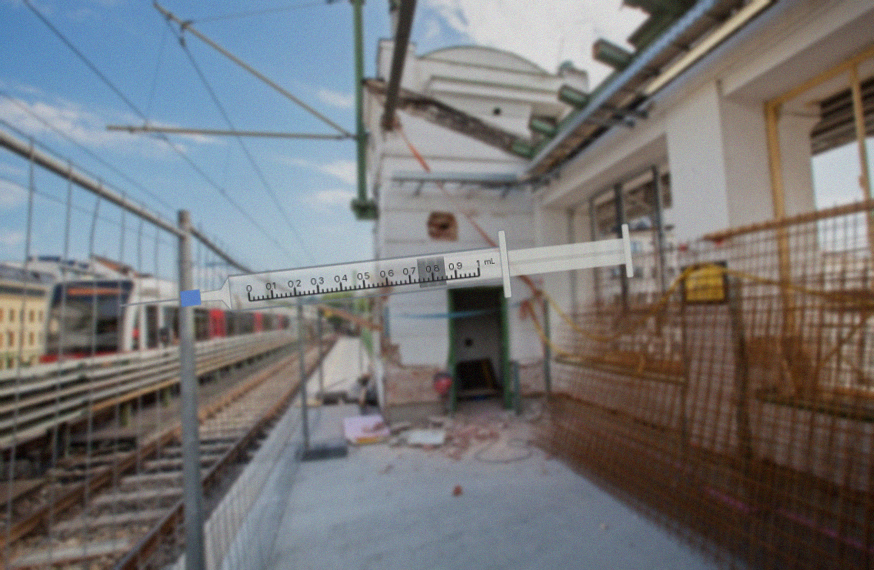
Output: 0.74
